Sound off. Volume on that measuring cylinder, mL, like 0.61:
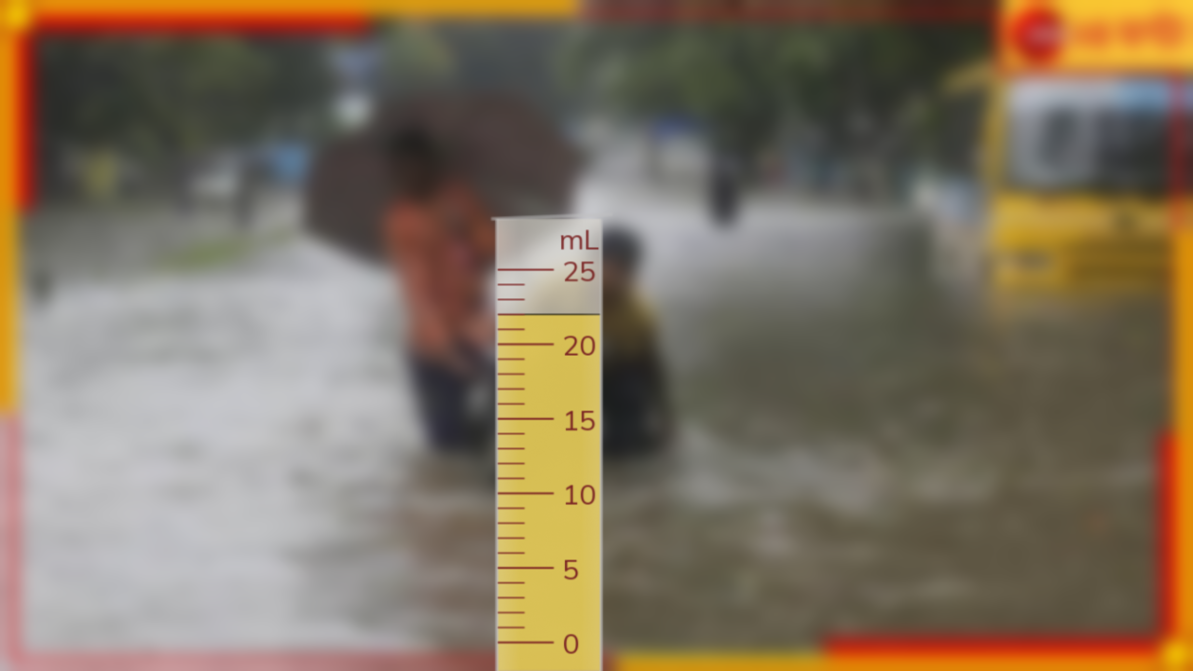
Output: 22
